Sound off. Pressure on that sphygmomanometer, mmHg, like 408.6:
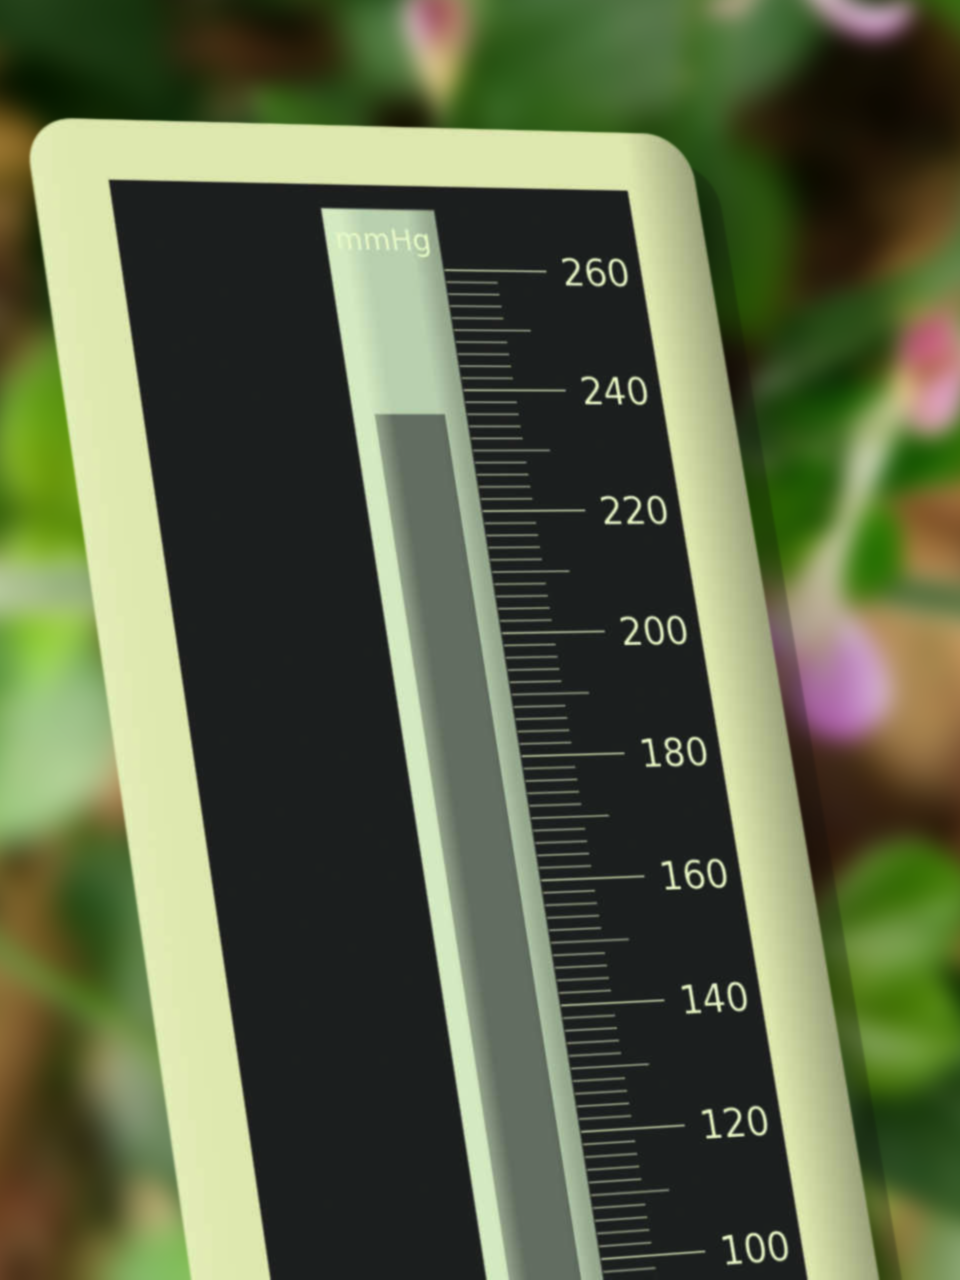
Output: 236
